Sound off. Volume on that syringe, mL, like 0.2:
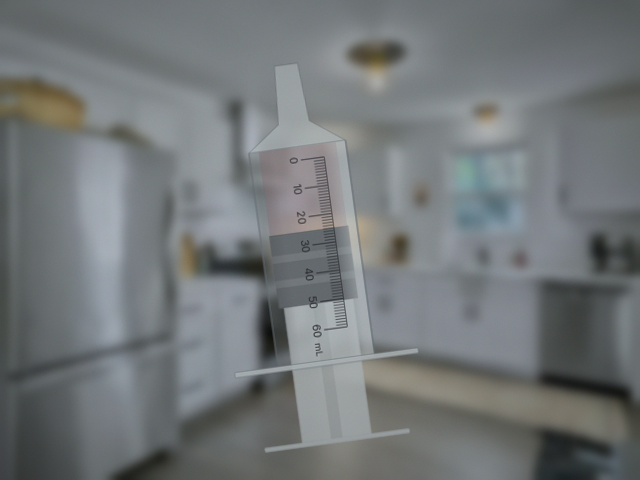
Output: 25
